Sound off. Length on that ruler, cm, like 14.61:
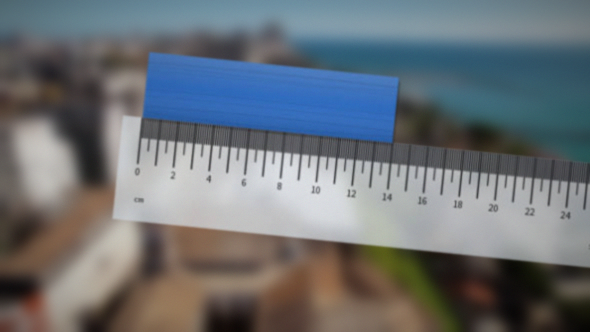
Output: 14
